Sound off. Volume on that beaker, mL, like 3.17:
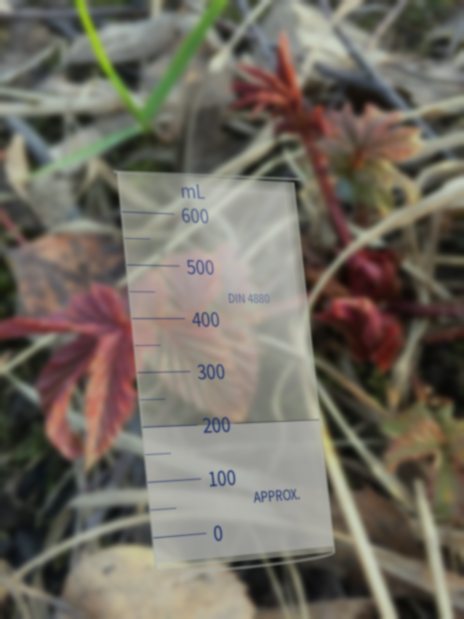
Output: 200
